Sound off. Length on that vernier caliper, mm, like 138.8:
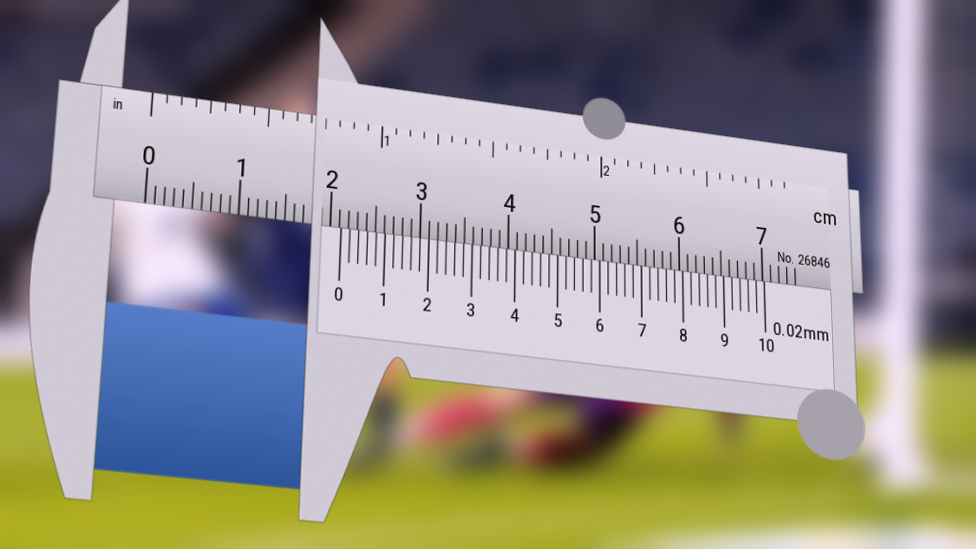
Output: 21.2
